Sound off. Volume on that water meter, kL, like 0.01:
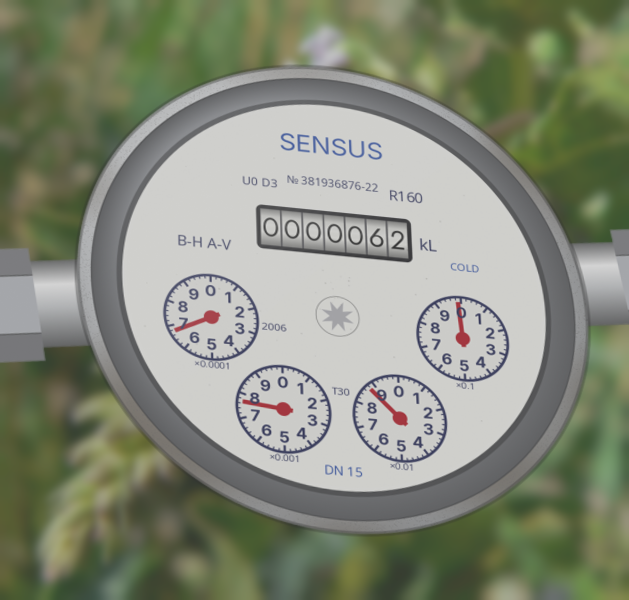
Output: 61.9876
